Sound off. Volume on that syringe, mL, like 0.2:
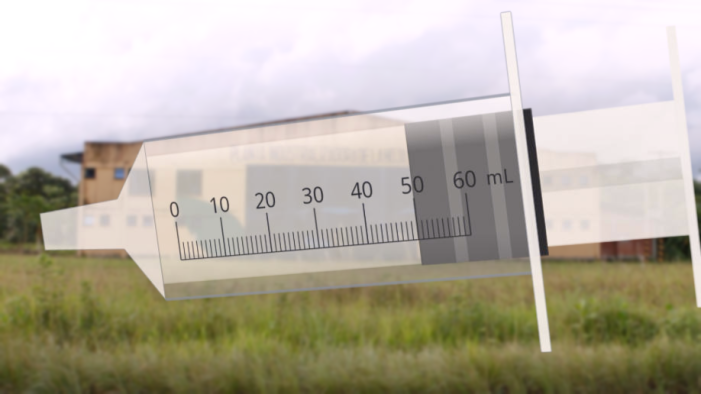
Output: 50
